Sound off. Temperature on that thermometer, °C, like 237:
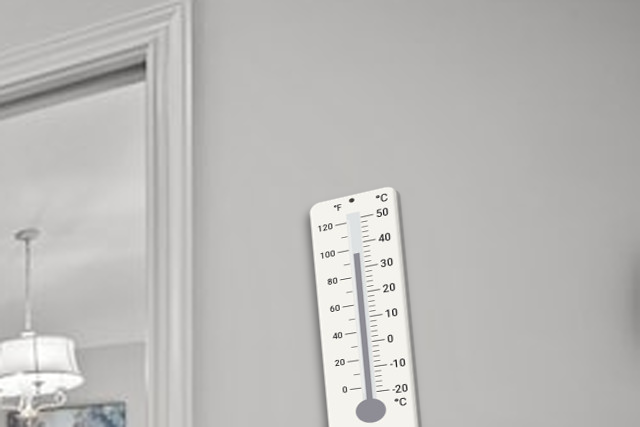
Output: 36
